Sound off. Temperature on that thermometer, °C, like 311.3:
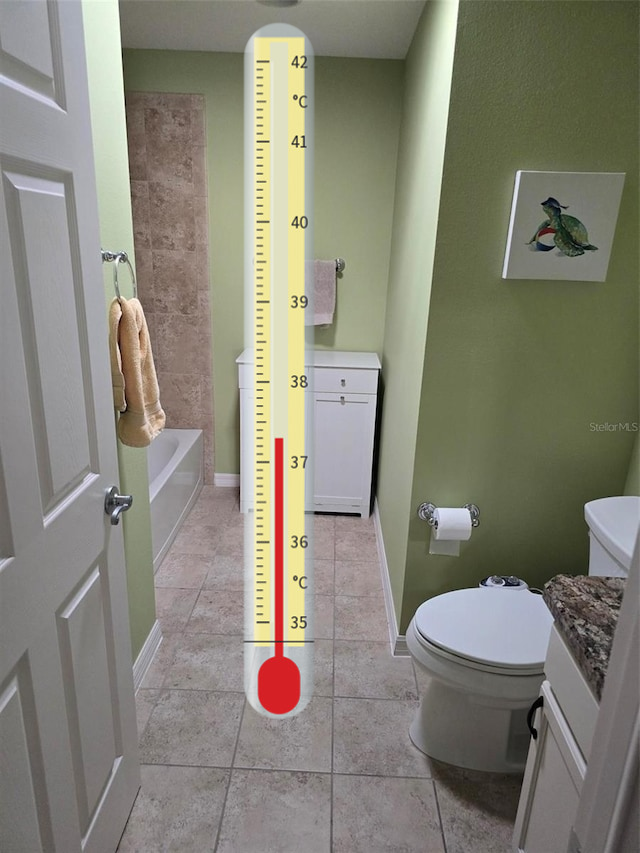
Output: 37.3
